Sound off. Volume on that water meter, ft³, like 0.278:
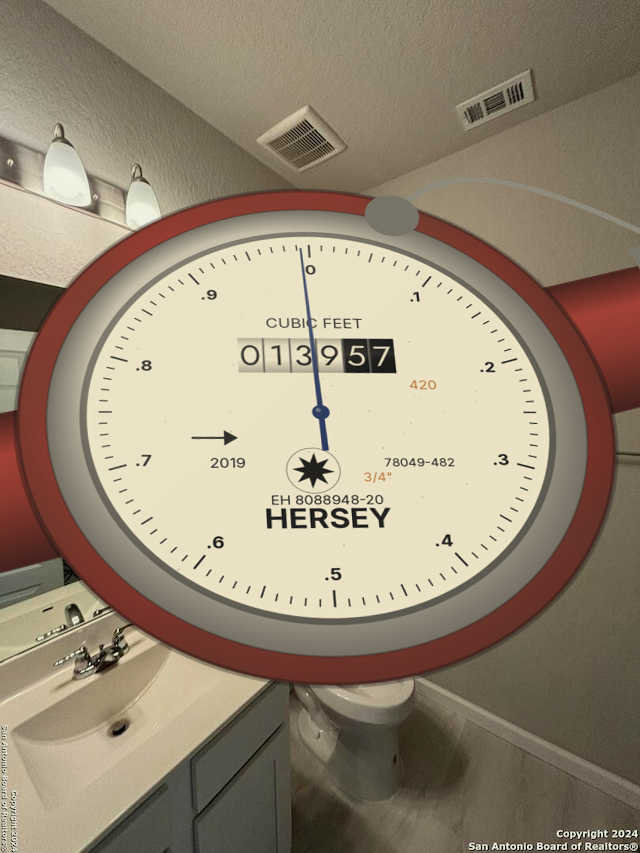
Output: 13956.99
